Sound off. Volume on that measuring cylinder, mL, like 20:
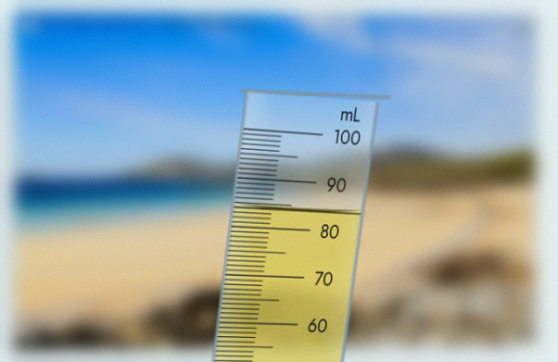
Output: 84
